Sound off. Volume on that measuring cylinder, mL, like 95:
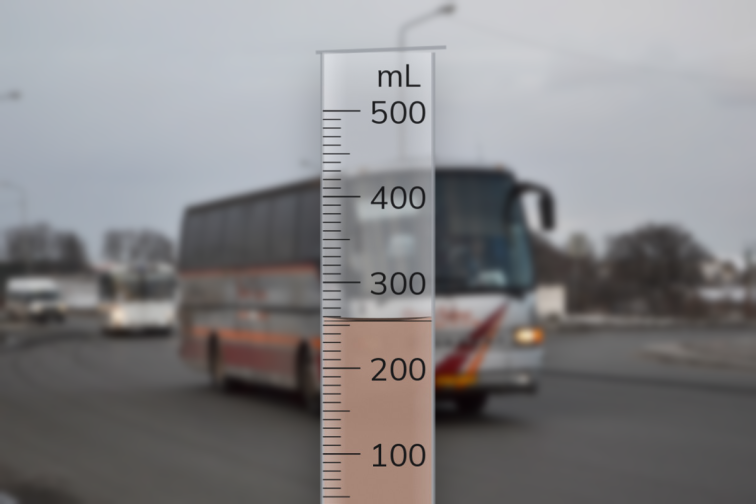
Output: 255
